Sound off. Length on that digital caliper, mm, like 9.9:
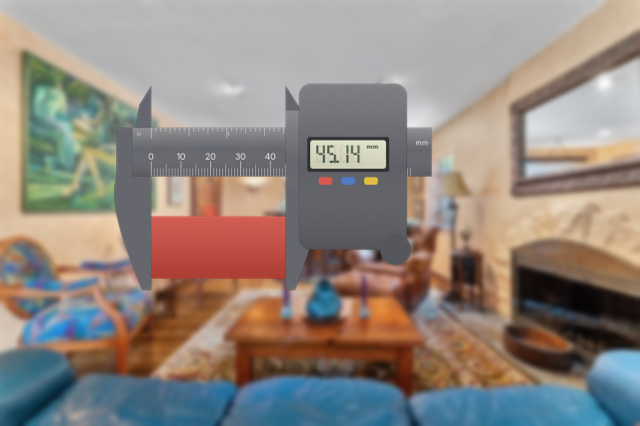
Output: 45.14
